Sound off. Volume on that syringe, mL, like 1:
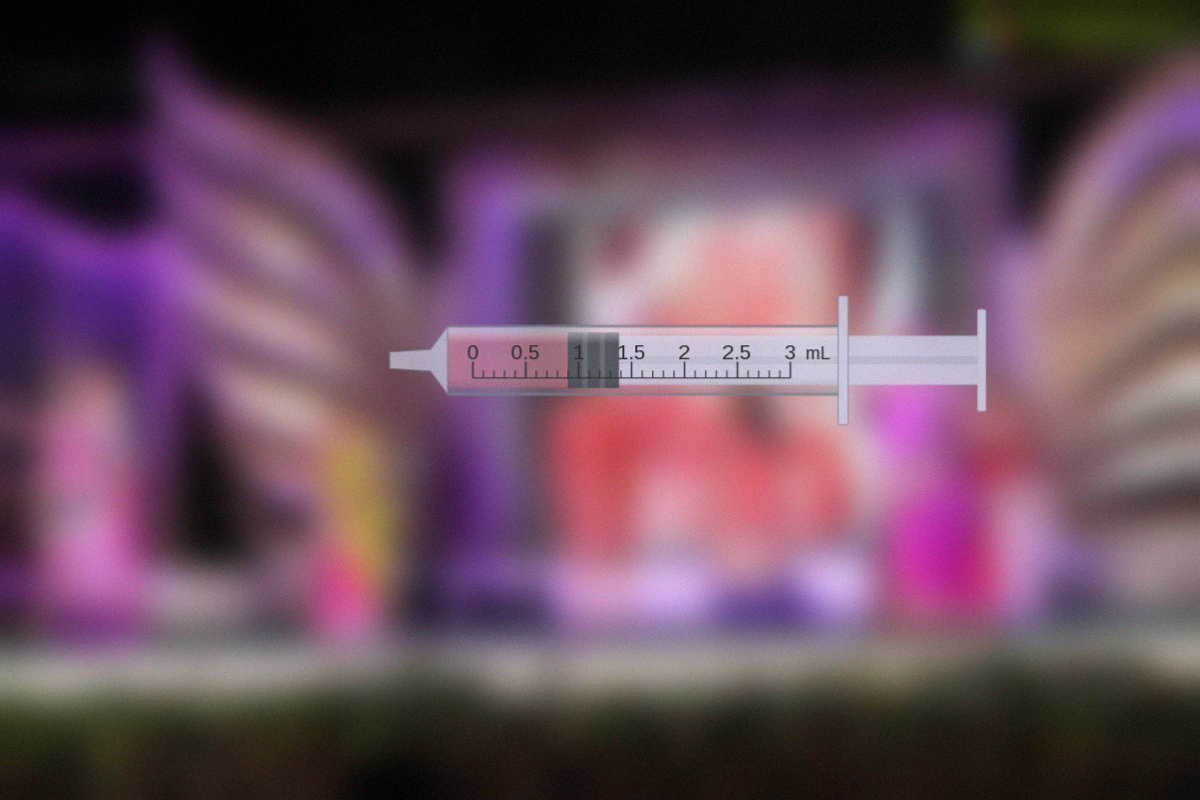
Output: 0.9
